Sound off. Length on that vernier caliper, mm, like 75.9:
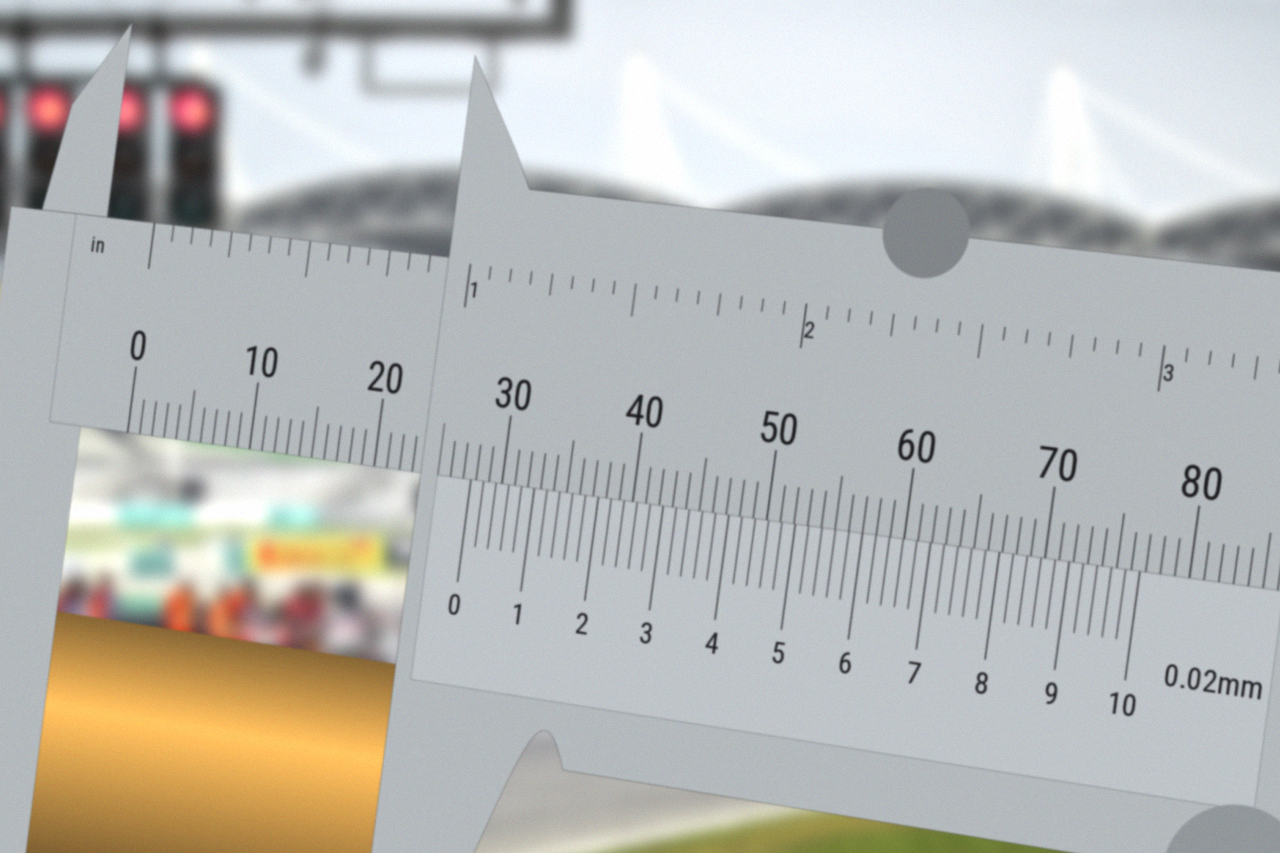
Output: 27.6
